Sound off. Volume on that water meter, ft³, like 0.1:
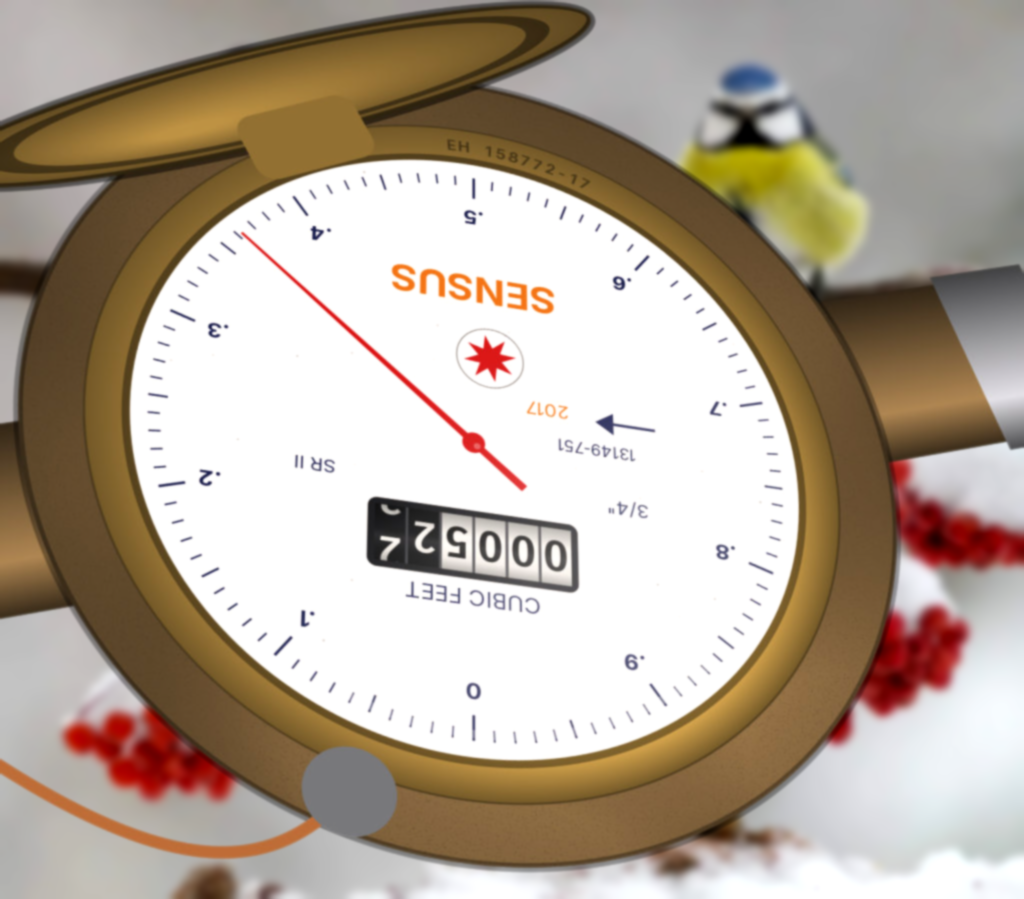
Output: 522.36
